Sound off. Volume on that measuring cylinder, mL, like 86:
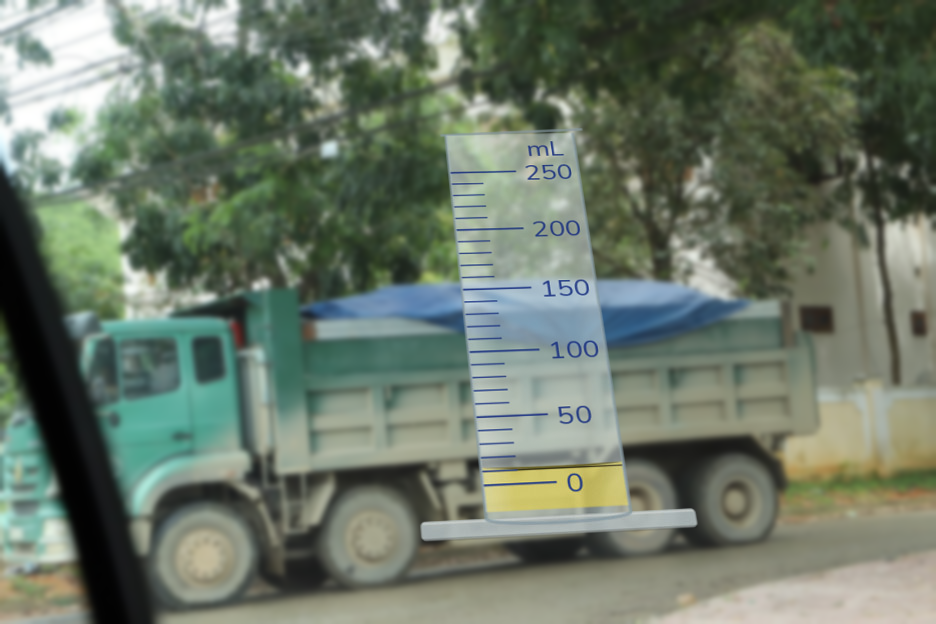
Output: 10
